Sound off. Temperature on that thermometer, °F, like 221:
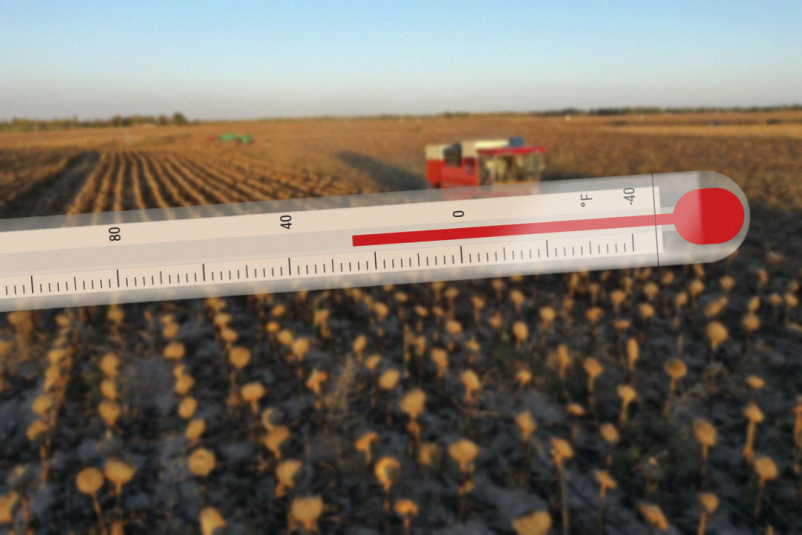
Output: 25
